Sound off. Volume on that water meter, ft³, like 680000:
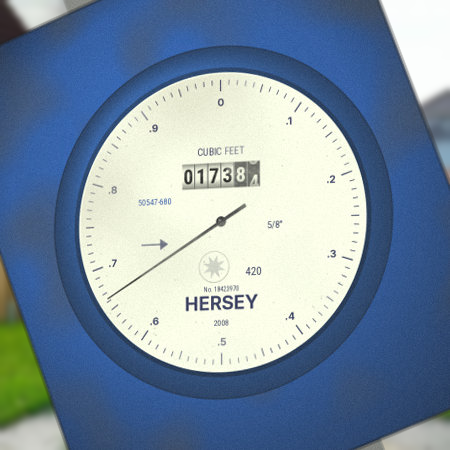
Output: 17383.66
